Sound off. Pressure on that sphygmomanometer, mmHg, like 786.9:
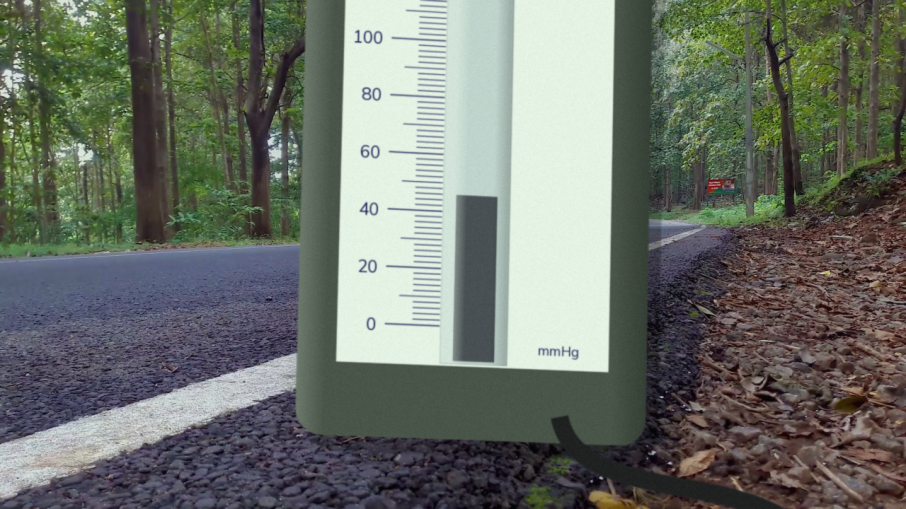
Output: 46
